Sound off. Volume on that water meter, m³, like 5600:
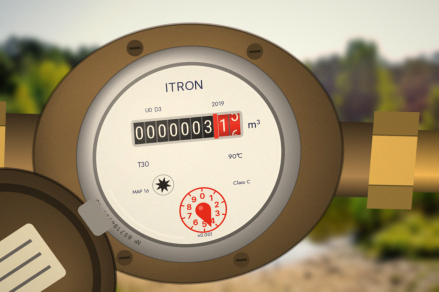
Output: 3.154
